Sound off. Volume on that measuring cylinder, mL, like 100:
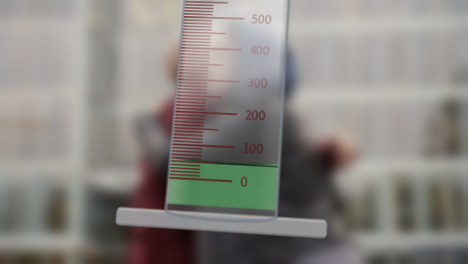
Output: 50
